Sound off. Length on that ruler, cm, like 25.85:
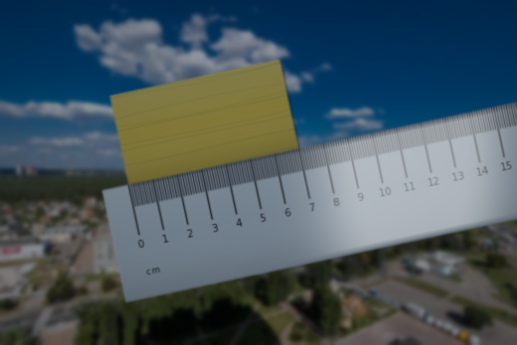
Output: 7
